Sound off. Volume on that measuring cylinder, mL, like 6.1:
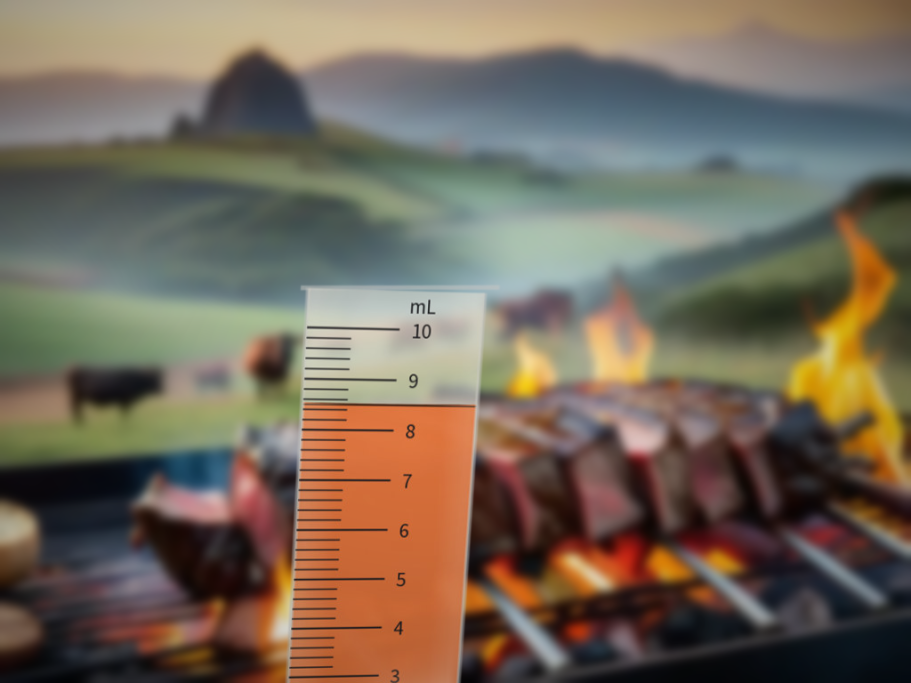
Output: 8.5
